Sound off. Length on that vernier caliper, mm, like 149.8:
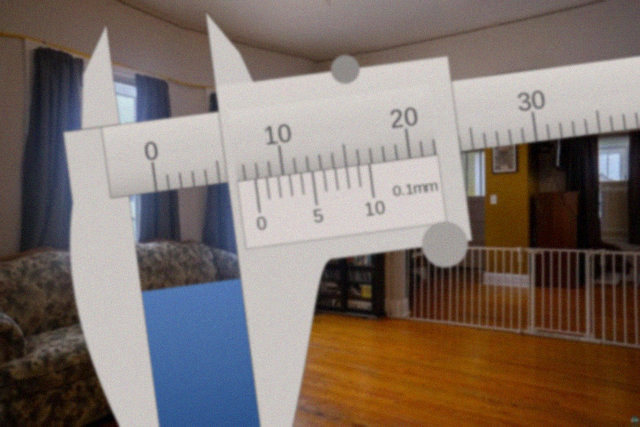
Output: 7.8
